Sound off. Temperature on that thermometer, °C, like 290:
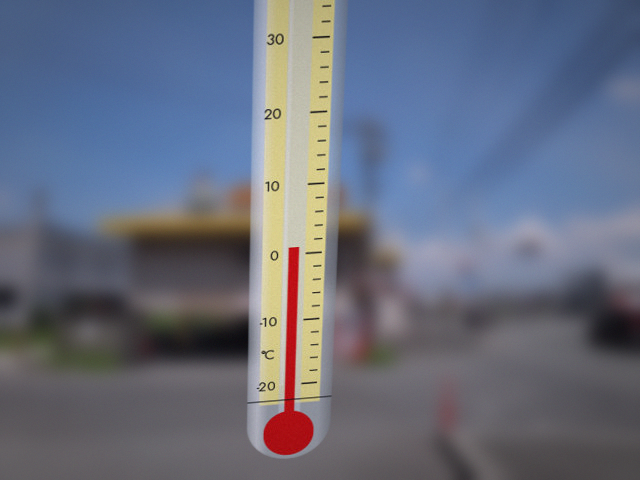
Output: 1
